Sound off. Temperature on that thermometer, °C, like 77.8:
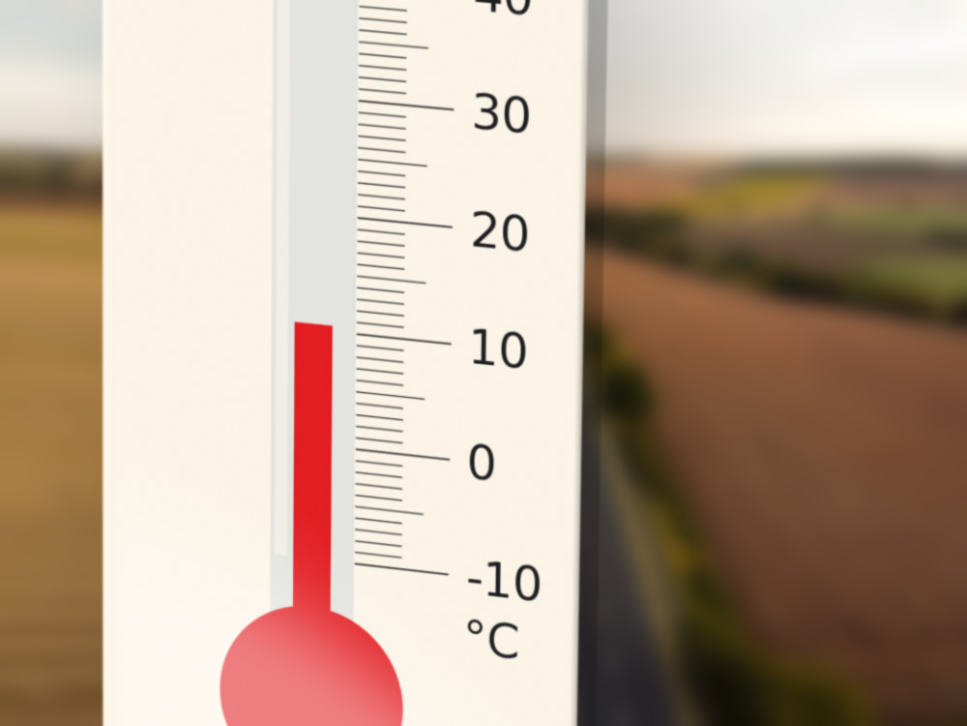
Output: 10.5
